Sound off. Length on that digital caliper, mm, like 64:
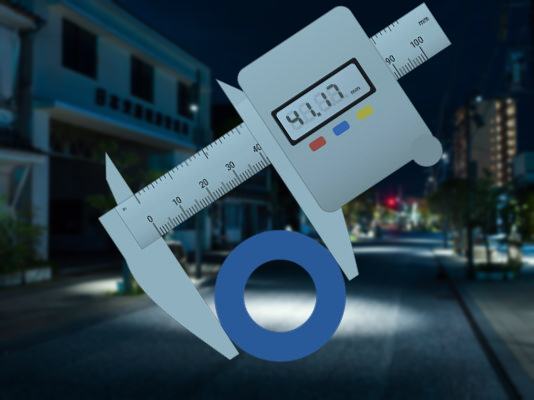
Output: 41.17
